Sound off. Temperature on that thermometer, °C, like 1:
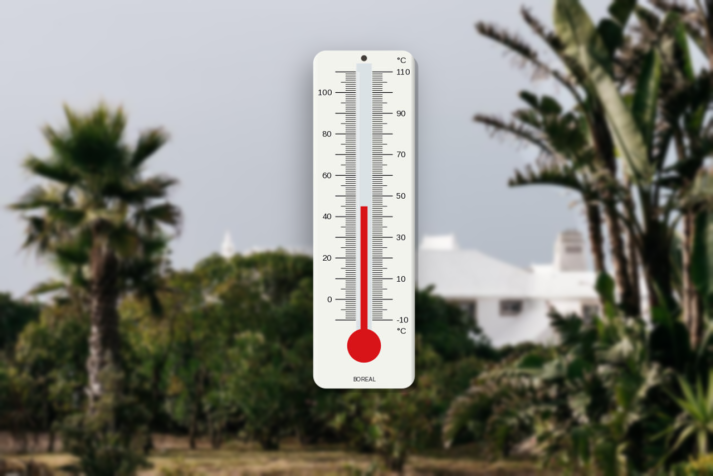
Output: 45
